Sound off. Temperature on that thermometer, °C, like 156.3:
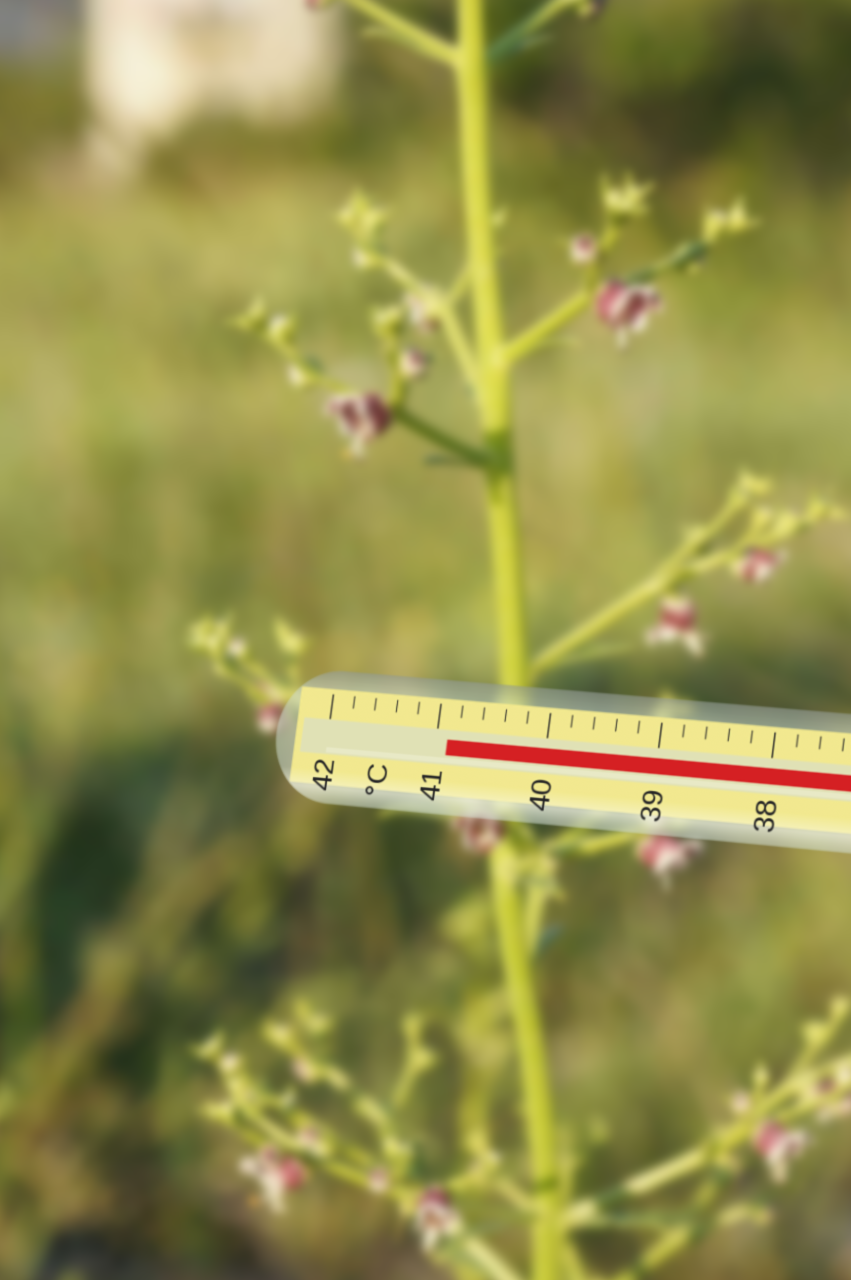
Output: 40.9
